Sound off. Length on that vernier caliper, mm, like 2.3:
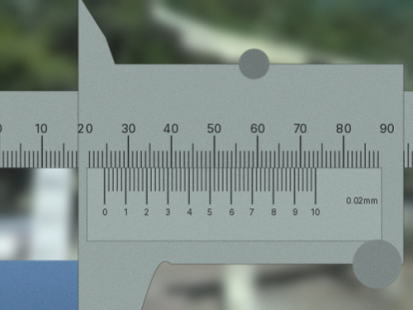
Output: 24.5
